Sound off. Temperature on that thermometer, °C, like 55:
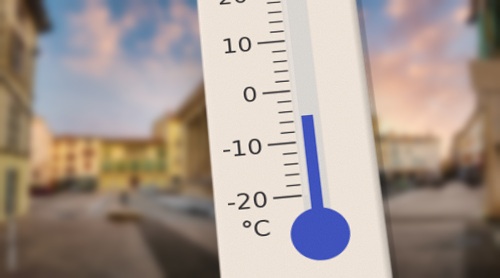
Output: -5
